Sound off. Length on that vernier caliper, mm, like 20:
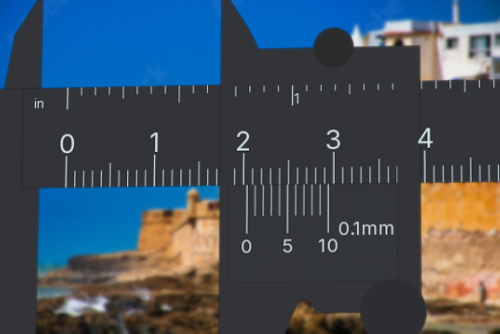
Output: 20.4
